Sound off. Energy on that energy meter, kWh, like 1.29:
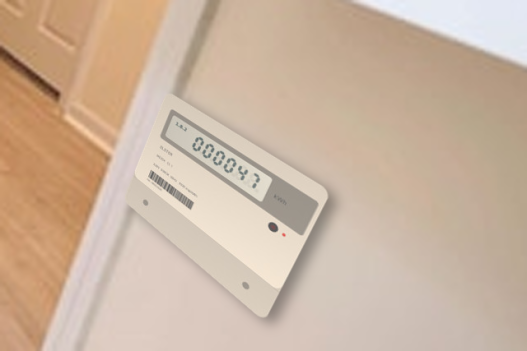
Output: 47
